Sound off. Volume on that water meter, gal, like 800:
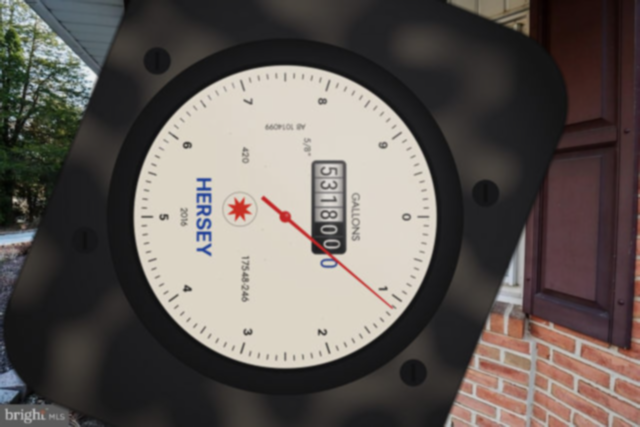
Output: 5318001.1
